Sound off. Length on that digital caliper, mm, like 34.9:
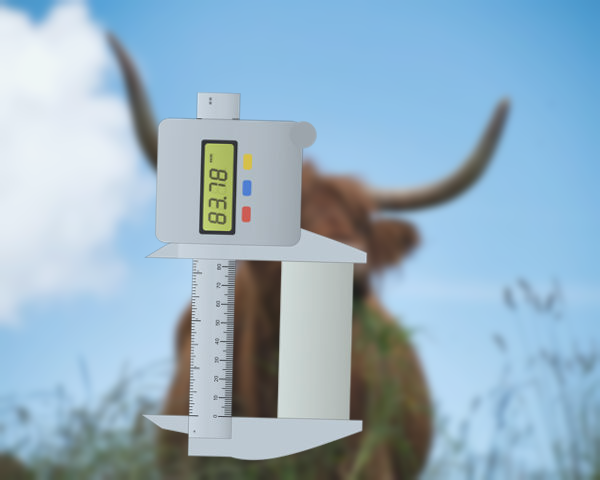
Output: 83.78
